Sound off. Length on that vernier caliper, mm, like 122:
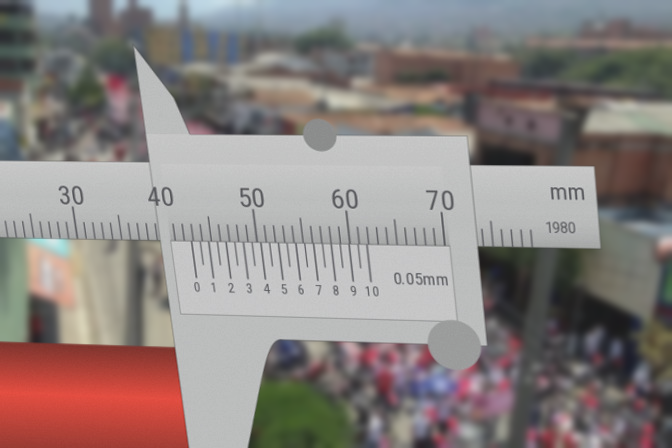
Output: 42.8
